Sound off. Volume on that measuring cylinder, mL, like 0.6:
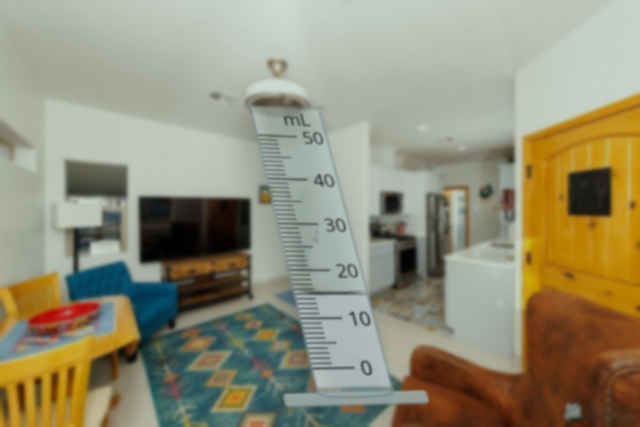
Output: 15
